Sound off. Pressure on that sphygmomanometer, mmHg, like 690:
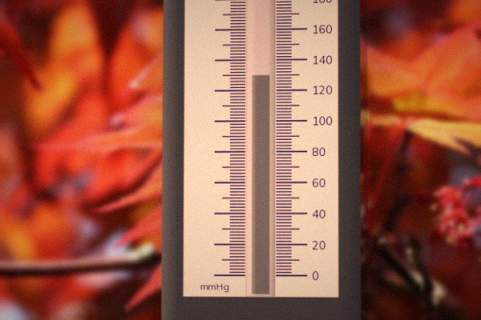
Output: 130
